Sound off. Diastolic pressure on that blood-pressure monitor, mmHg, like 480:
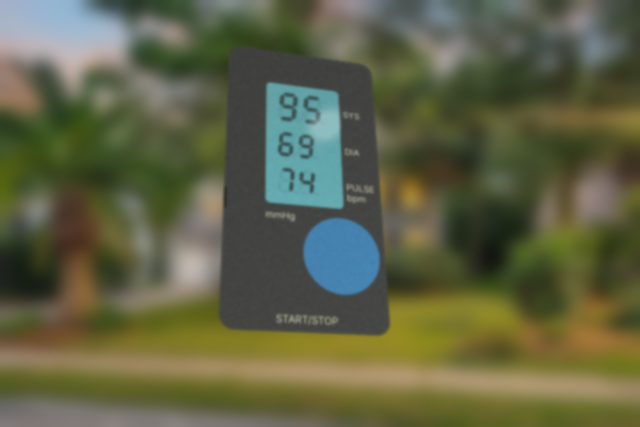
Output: 69
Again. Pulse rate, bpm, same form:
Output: 74
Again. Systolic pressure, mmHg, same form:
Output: 95
